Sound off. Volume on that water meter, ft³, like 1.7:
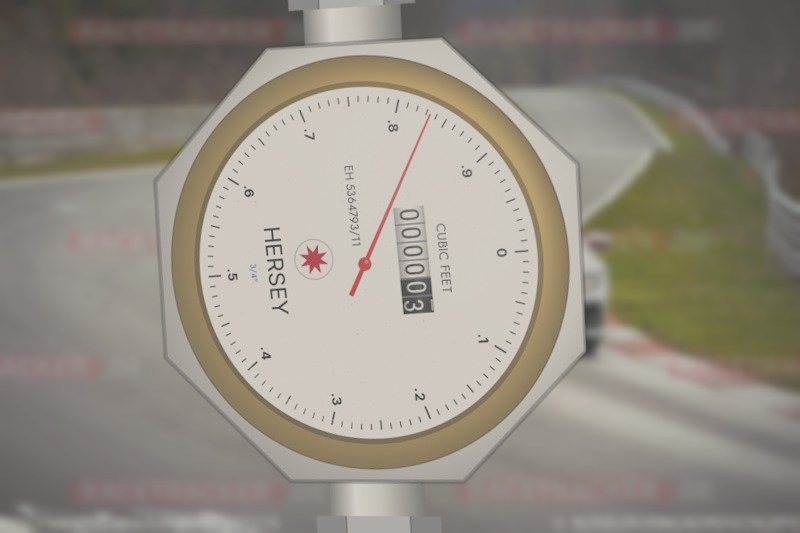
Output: 2.83
